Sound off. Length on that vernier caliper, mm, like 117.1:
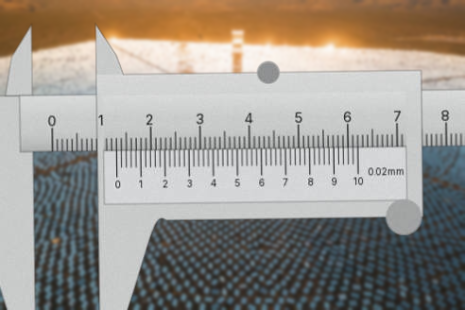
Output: 13.0
